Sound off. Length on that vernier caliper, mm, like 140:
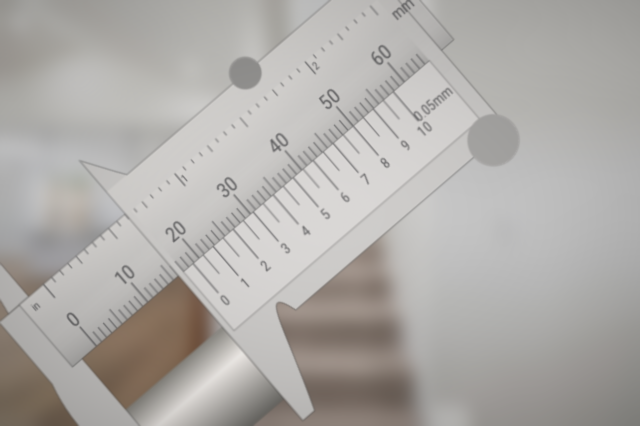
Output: 18.8
